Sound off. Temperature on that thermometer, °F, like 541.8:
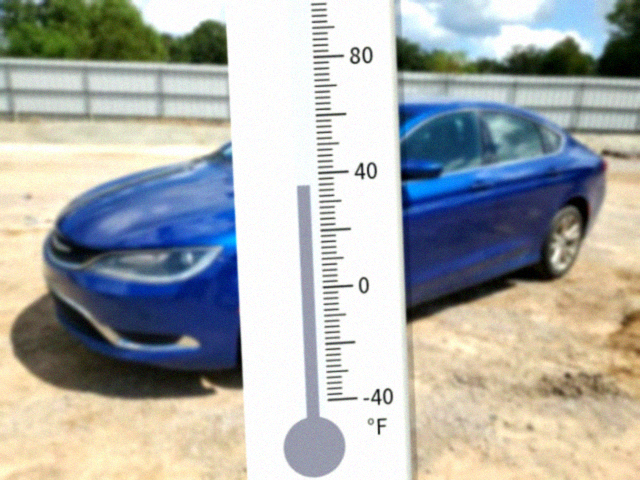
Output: 36
